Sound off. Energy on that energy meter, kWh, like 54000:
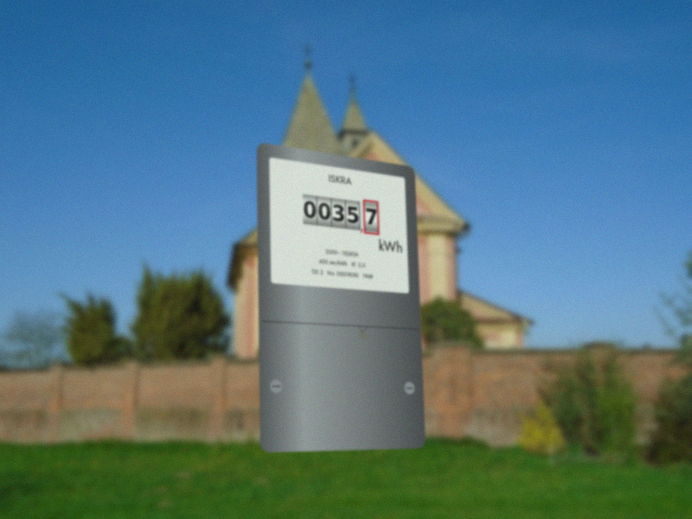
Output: 35.7
